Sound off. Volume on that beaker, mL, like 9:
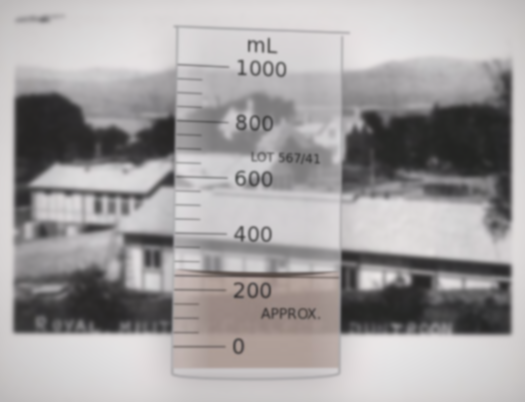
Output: 250
